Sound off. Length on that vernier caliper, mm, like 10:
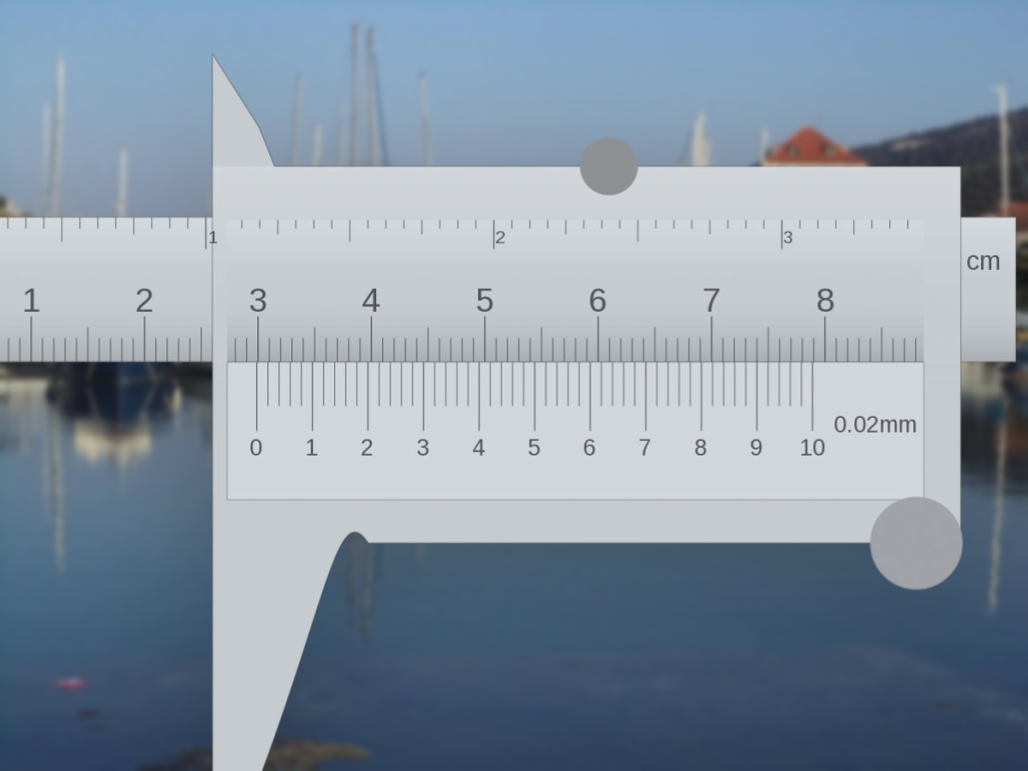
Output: 29.9
